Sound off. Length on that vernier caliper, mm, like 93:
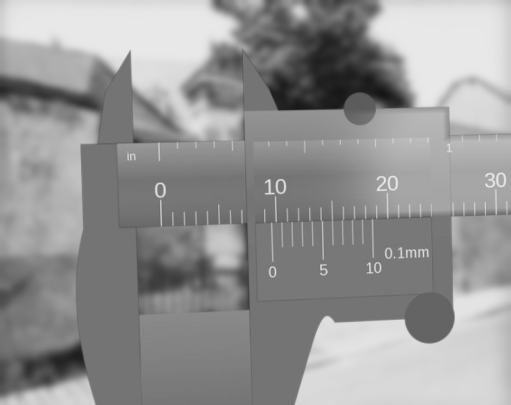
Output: 9.6
